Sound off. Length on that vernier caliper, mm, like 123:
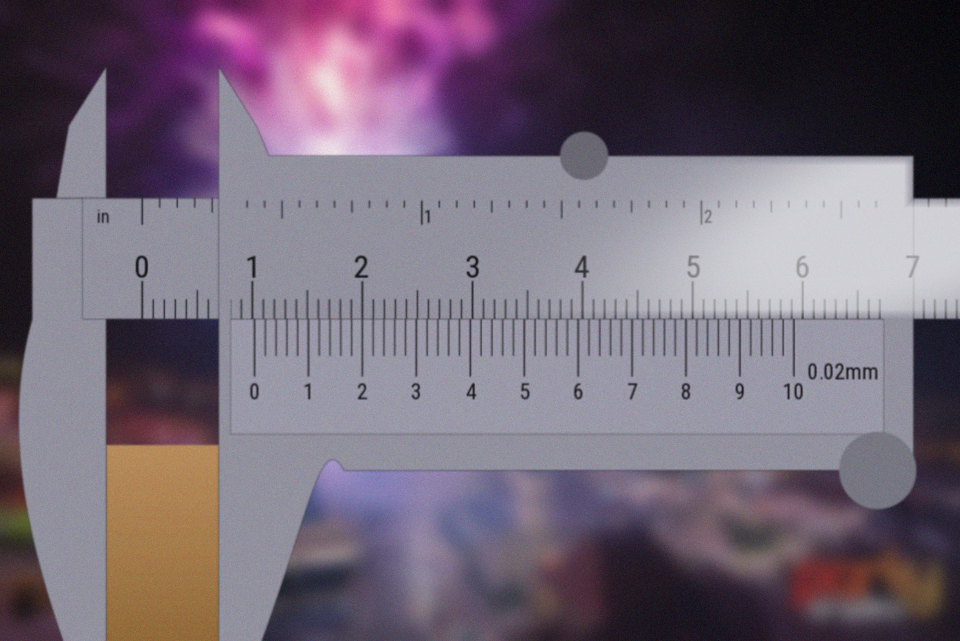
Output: 10.2
